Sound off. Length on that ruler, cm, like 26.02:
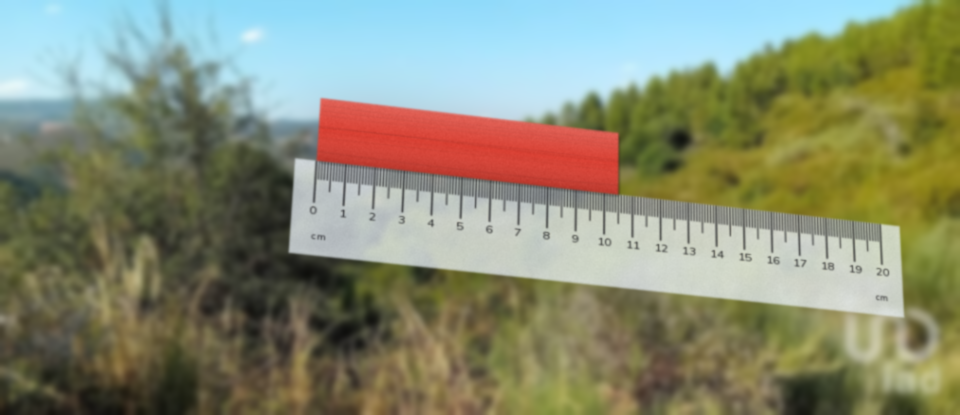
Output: 10.5
